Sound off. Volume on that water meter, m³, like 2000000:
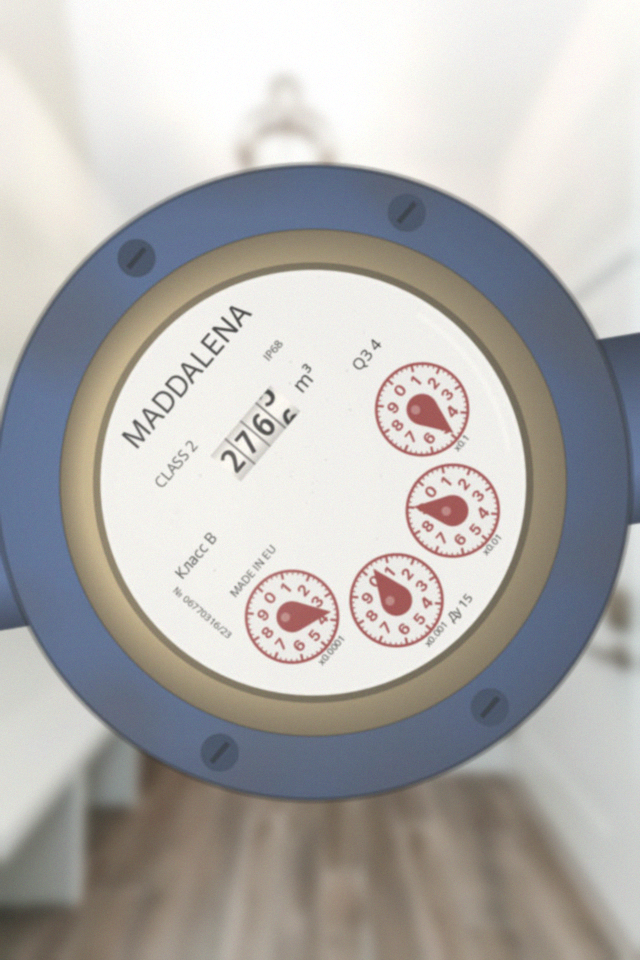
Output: 2765.4903
